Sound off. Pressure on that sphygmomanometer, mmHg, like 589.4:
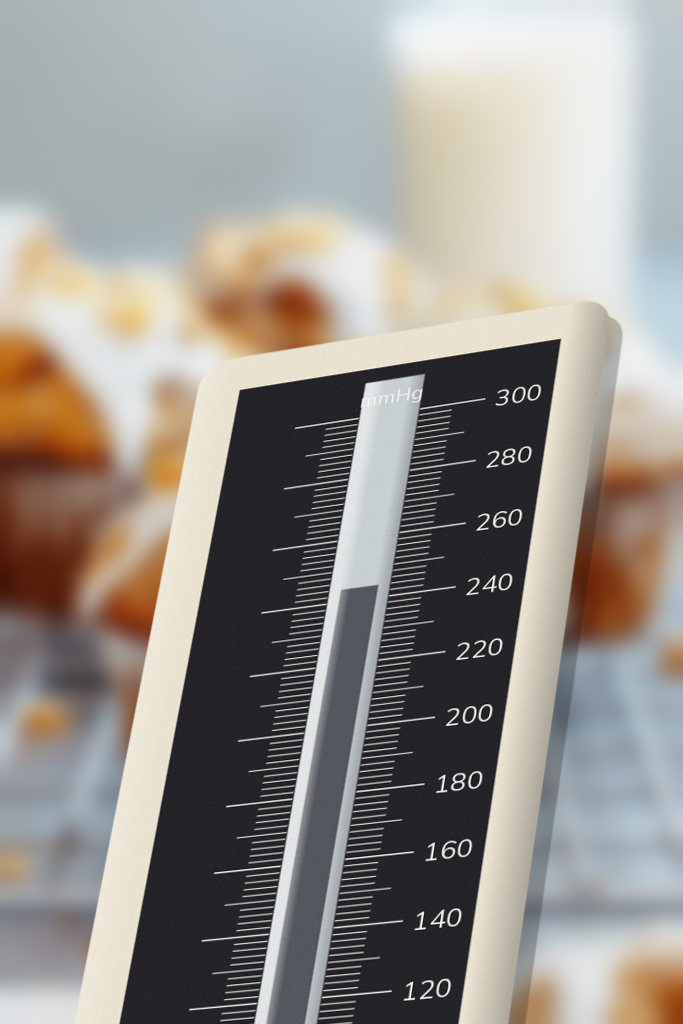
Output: 244
